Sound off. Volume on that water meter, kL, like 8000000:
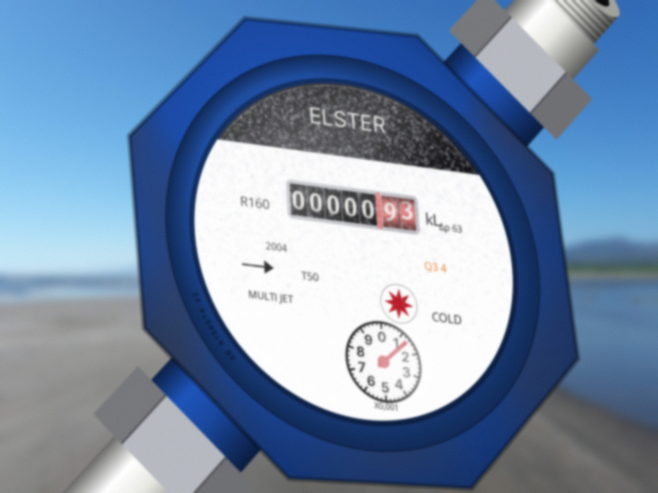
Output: 0.931
